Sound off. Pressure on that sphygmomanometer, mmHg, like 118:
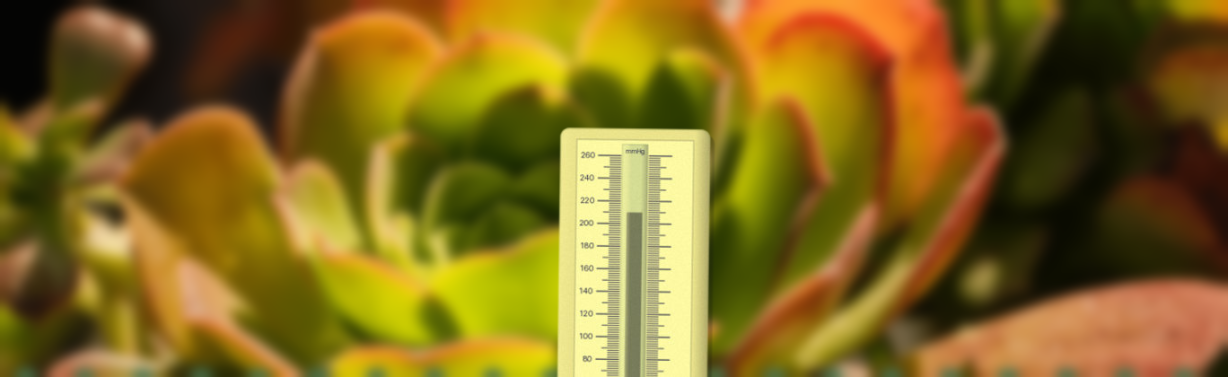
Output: 210
